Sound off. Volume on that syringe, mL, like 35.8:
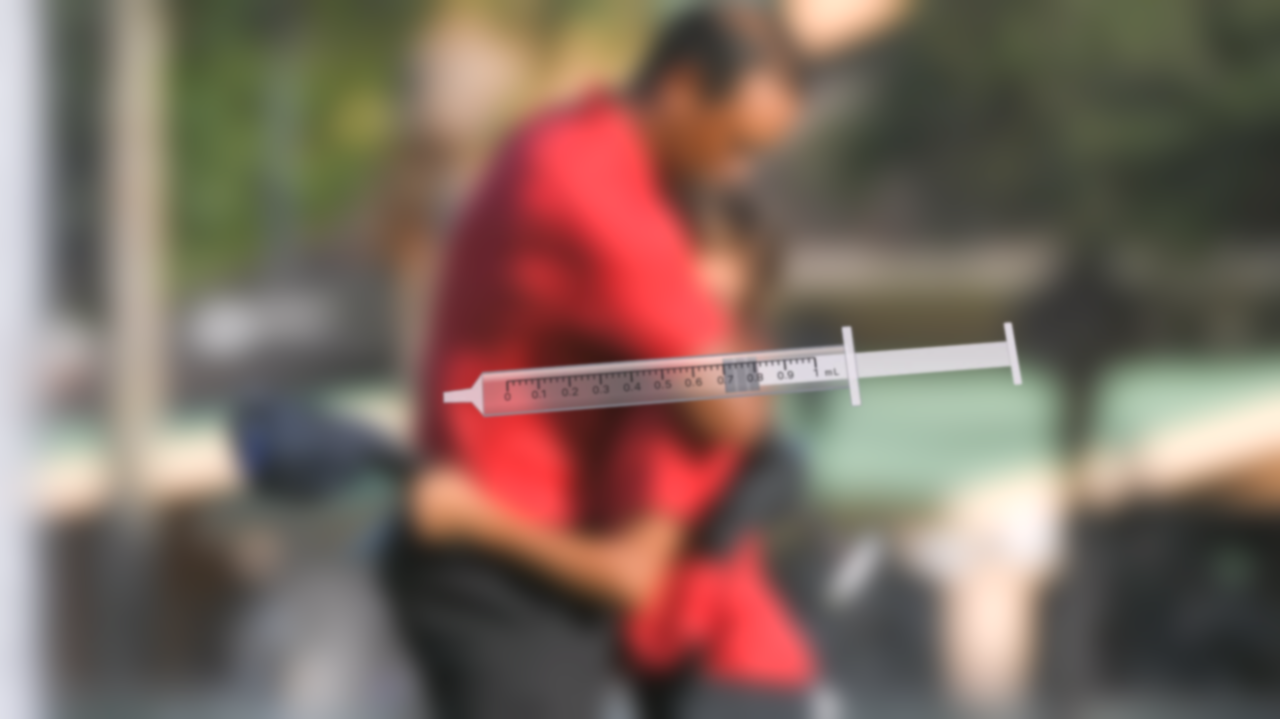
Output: 0.7
